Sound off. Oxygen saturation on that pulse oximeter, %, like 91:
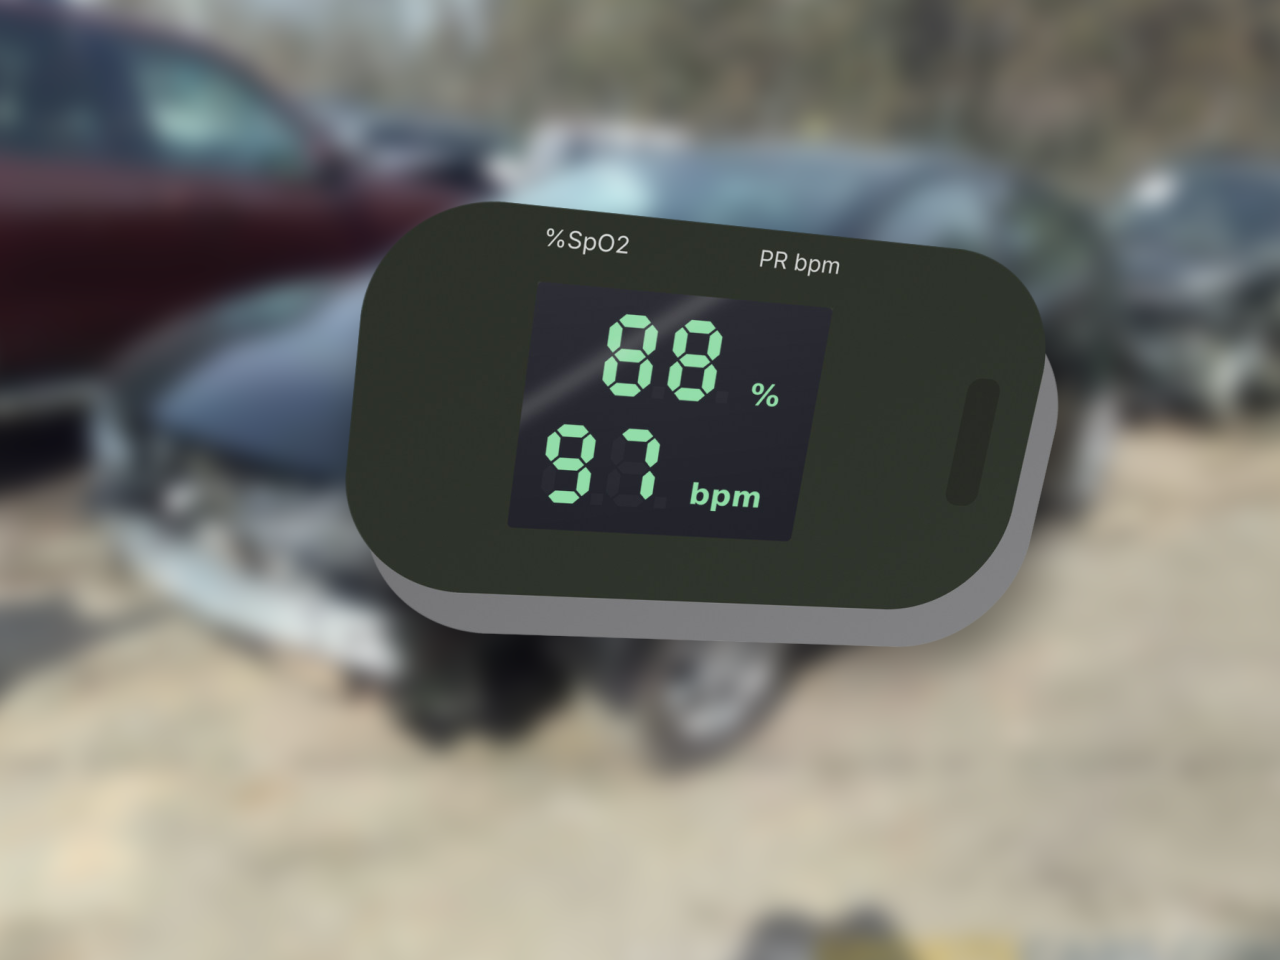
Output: 88
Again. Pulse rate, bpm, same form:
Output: 97
